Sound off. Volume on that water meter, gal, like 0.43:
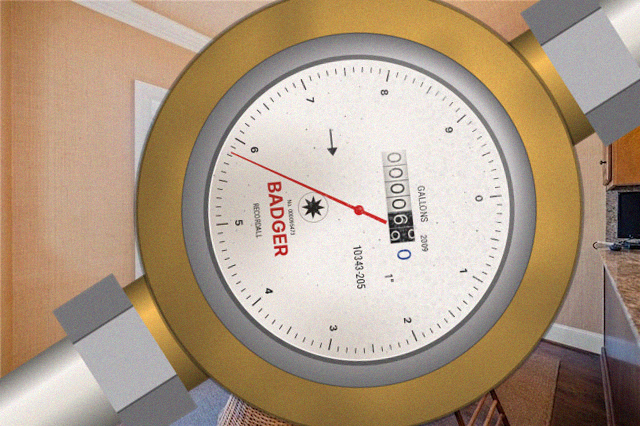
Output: 685.8
